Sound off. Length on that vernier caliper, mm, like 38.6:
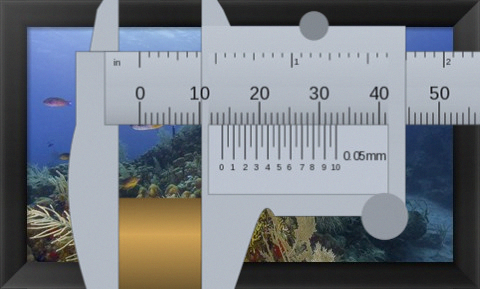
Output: 13.8
